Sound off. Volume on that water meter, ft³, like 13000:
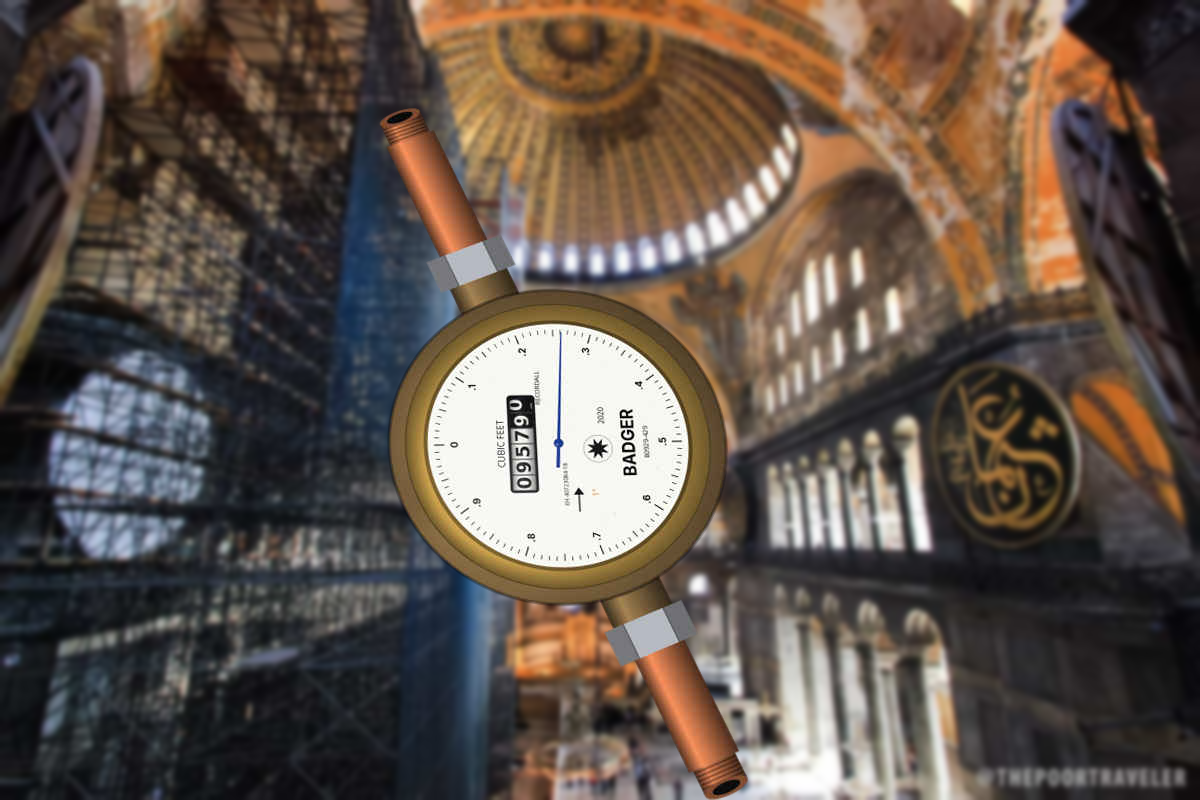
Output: 95790.26
